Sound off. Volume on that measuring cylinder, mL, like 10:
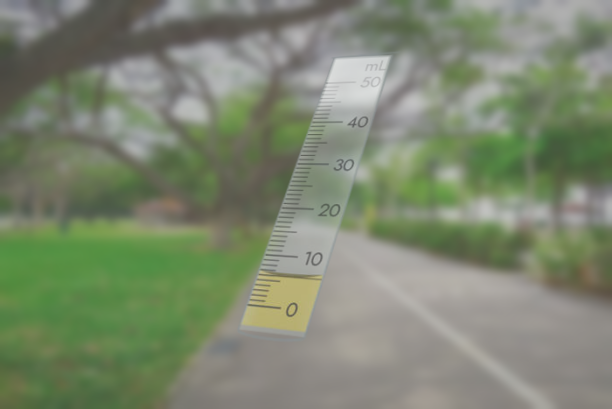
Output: 6
